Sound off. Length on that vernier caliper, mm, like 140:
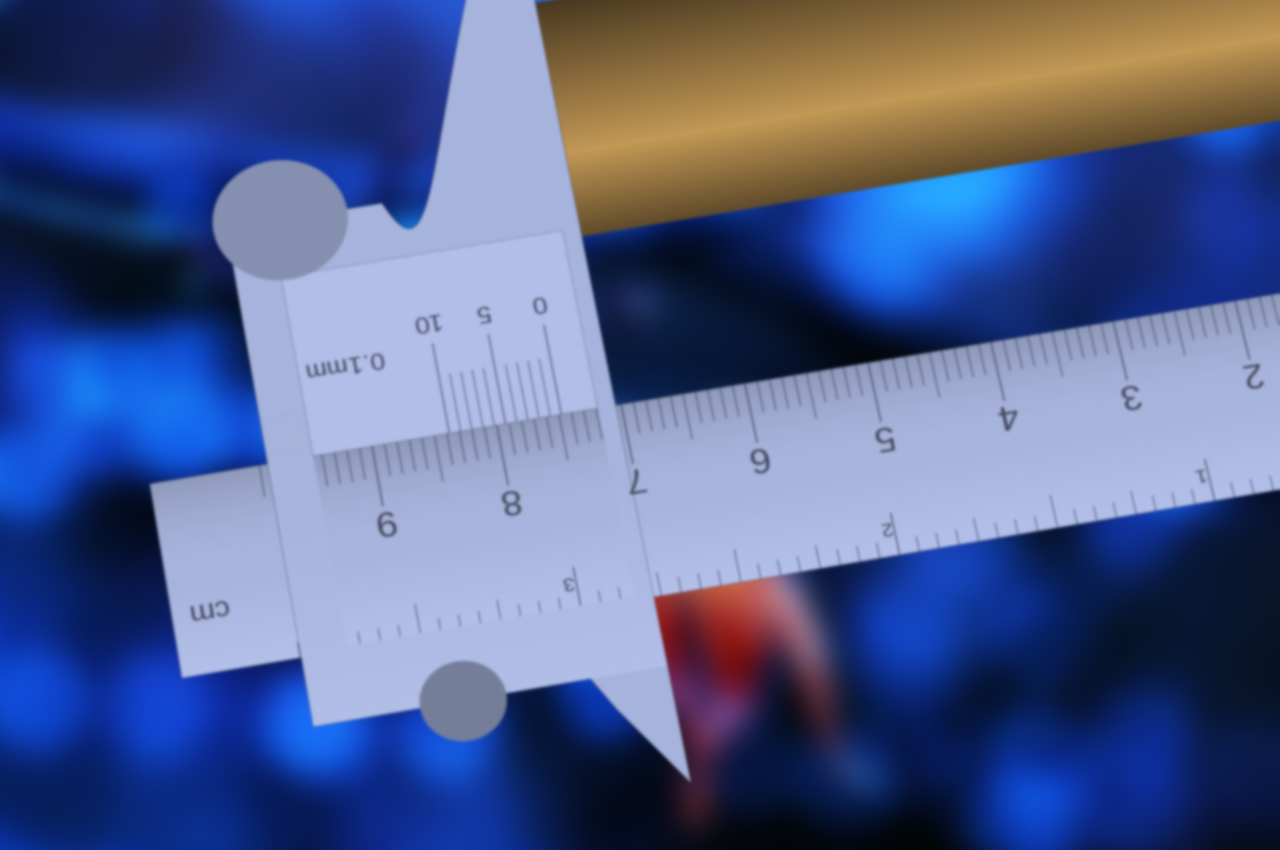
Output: 74.8
